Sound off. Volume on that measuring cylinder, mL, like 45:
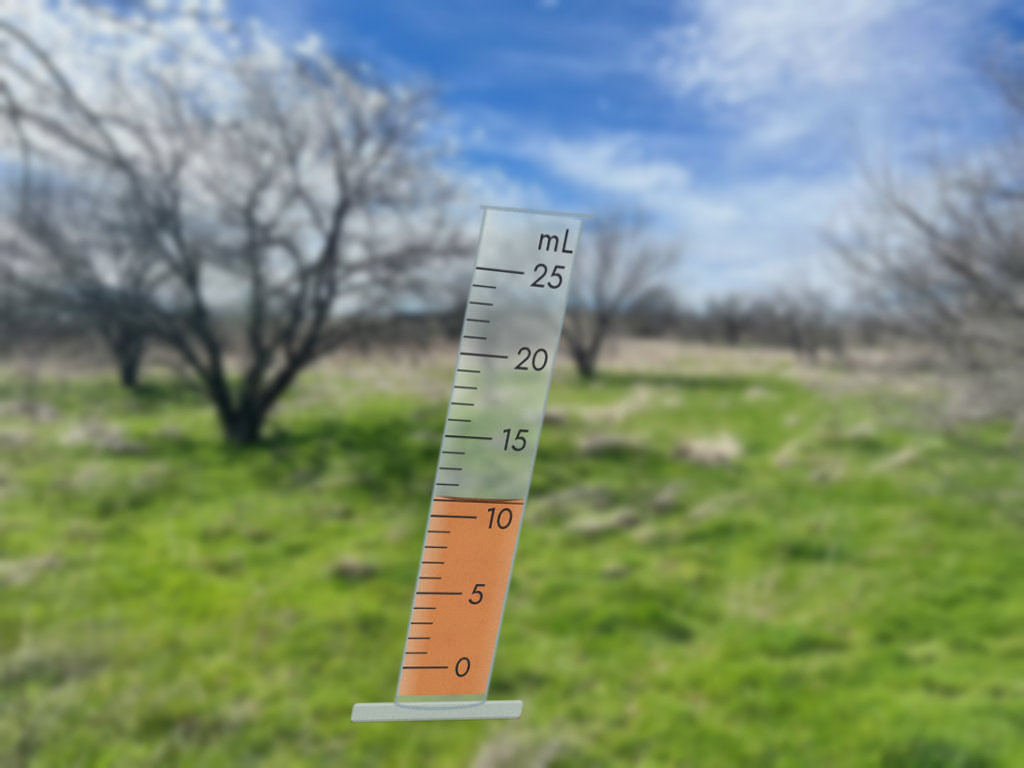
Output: 11
